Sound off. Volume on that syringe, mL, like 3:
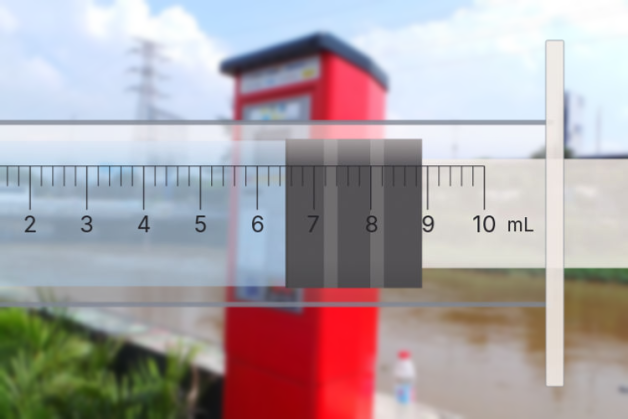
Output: 6.5
